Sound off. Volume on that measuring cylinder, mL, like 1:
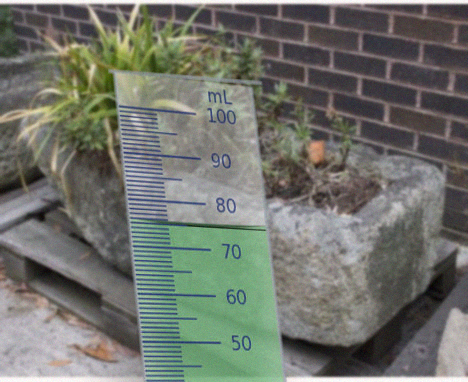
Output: 75
